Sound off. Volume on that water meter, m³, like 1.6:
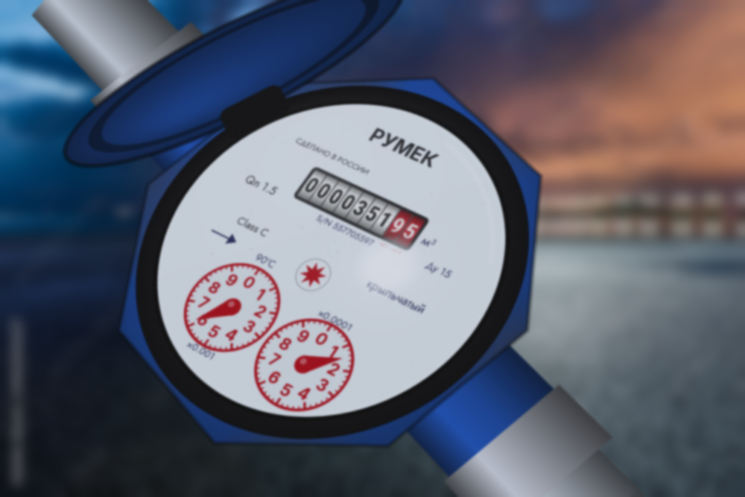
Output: 351.9561
